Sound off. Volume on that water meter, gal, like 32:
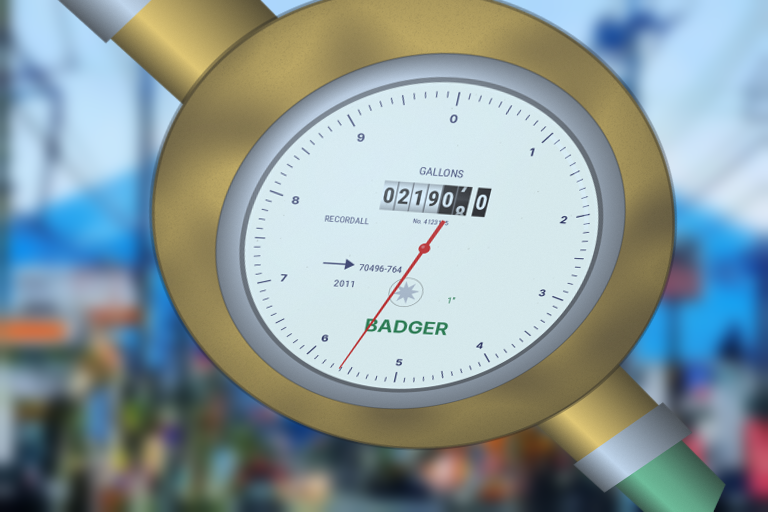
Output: 219075.6
